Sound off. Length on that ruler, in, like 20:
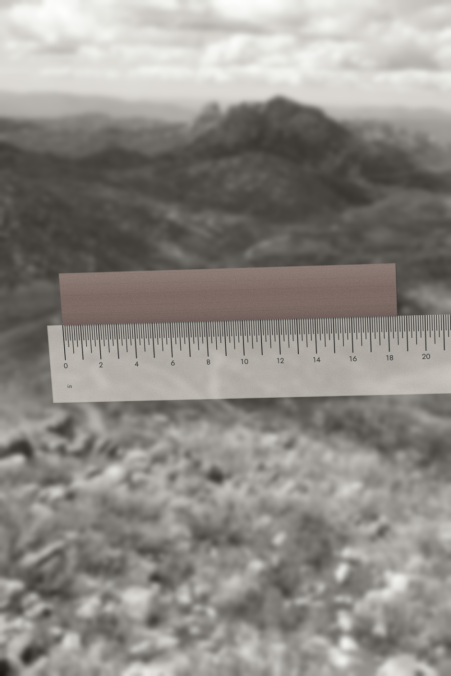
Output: 18.5
